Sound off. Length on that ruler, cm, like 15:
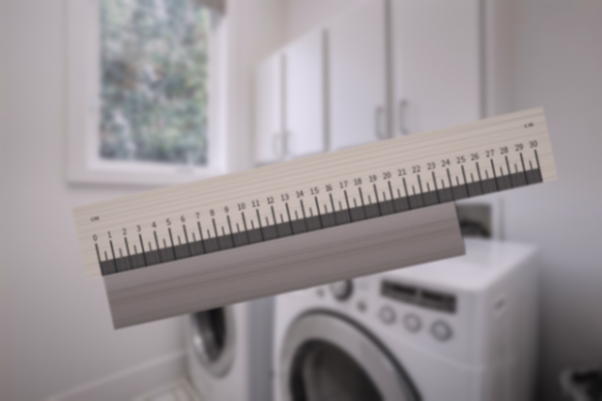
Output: 24
